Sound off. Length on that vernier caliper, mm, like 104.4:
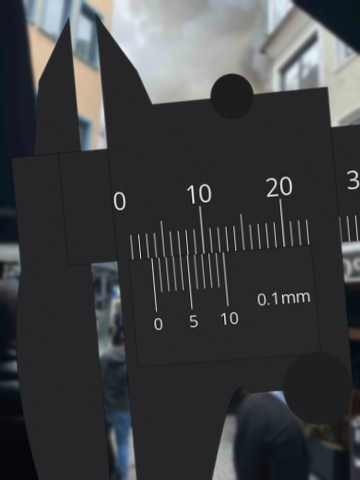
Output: 3.4
